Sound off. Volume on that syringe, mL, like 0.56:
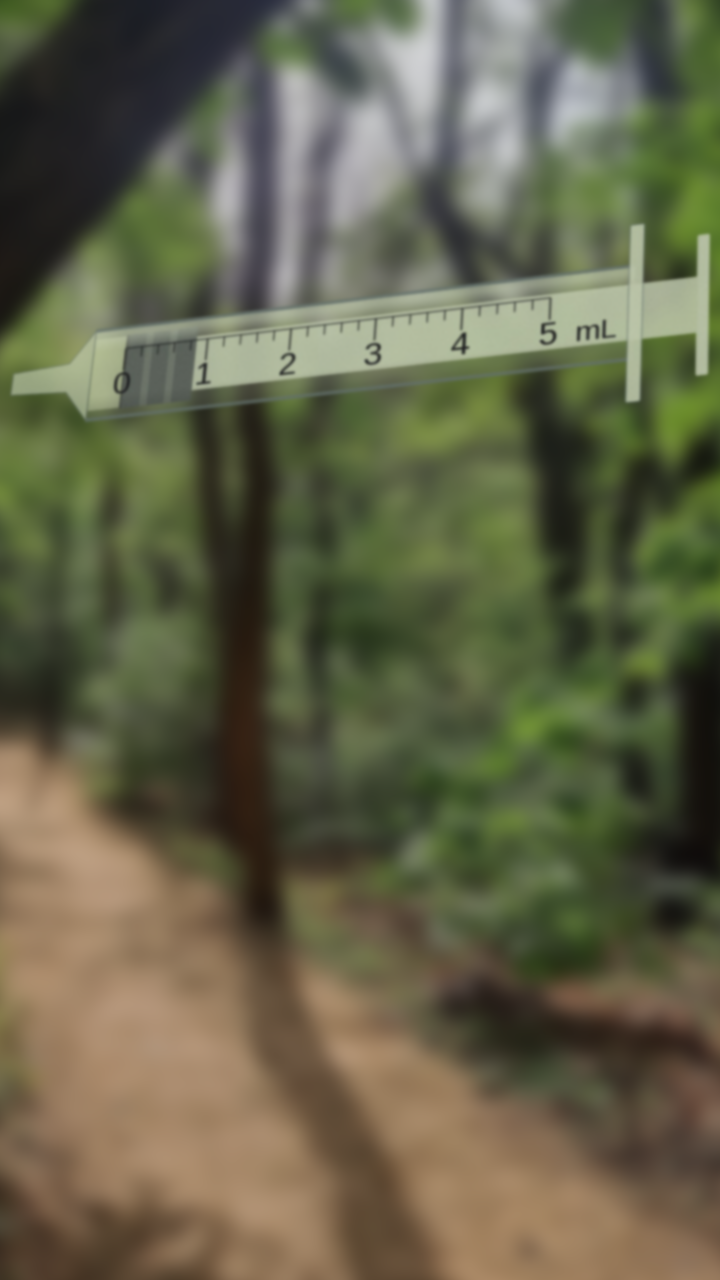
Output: 0
